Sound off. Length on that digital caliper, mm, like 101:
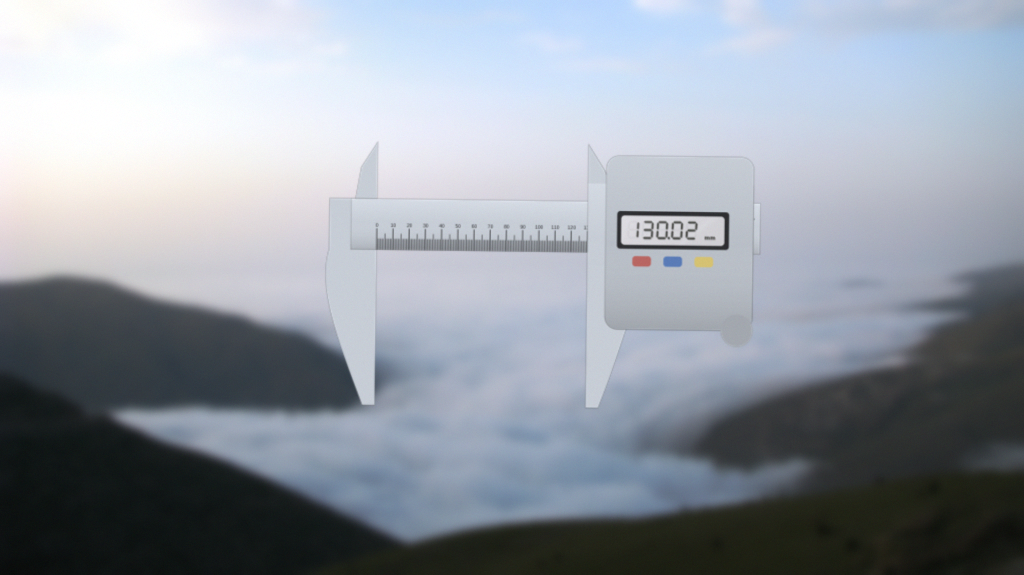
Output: 130.02
